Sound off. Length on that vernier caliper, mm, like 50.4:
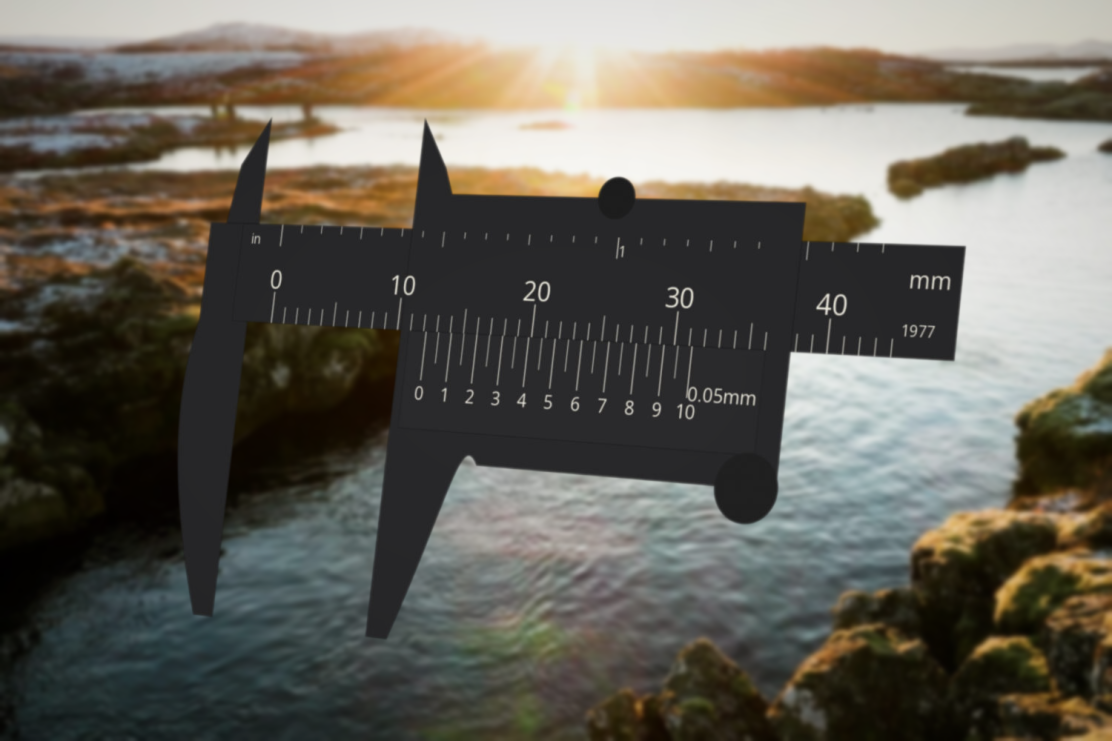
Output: 12.2
